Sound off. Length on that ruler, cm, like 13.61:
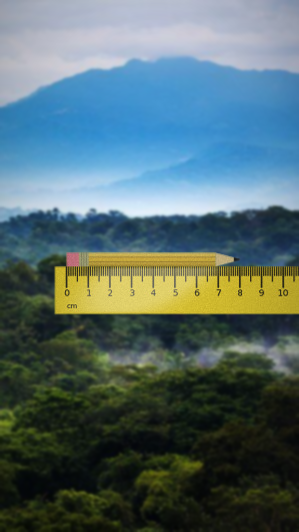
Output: 8
